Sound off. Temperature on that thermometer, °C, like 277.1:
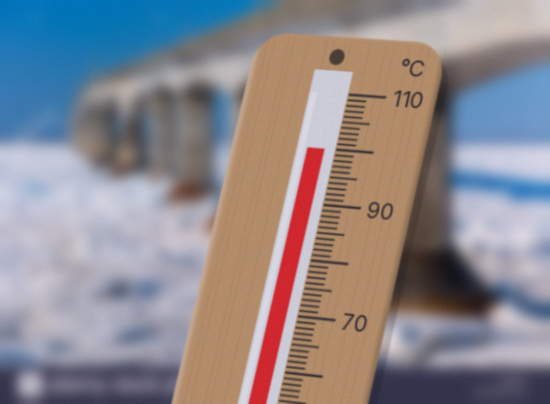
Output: 100
